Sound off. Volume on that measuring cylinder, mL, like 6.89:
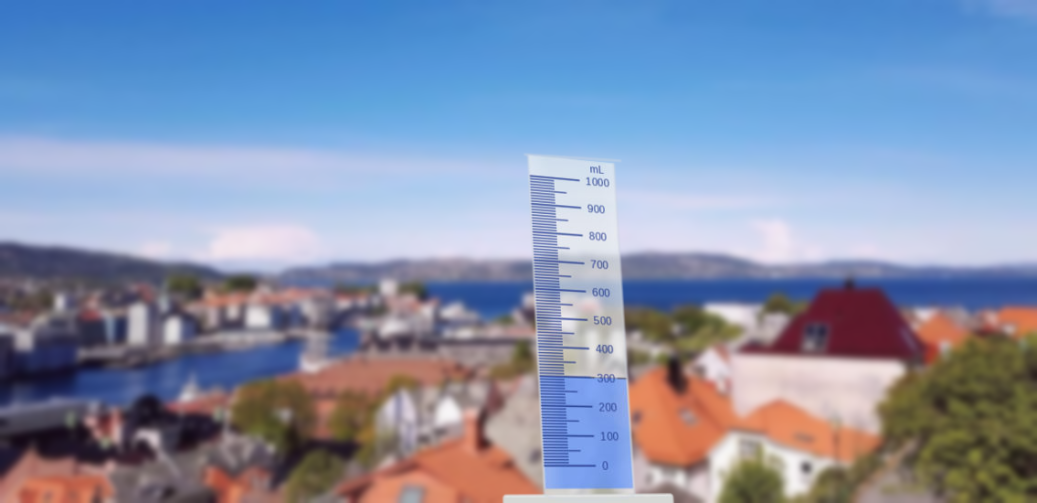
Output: 300
